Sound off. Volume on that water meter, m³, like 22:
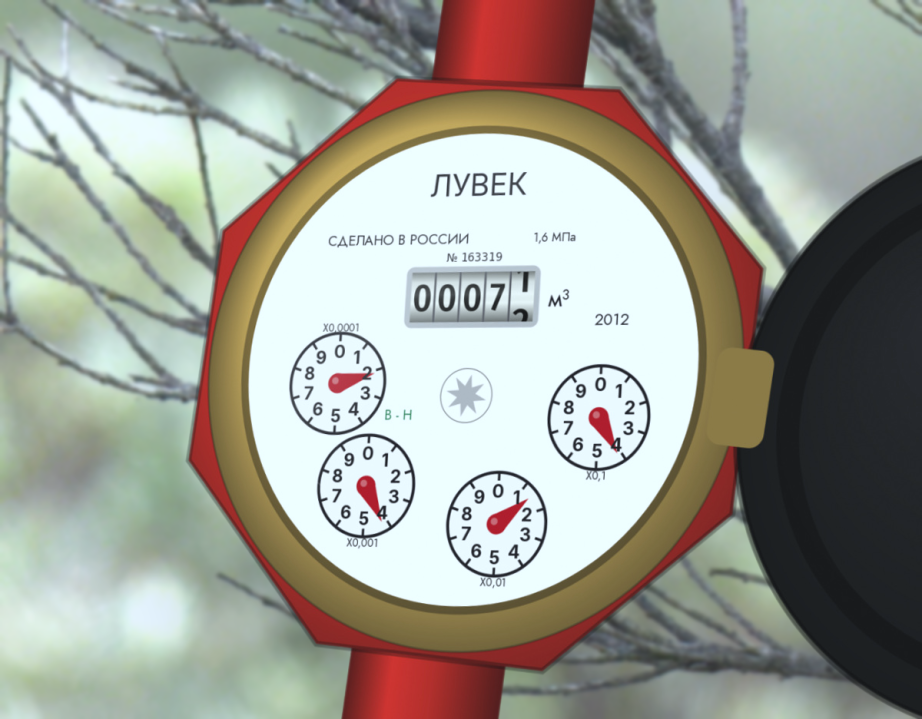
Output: 71.4142
